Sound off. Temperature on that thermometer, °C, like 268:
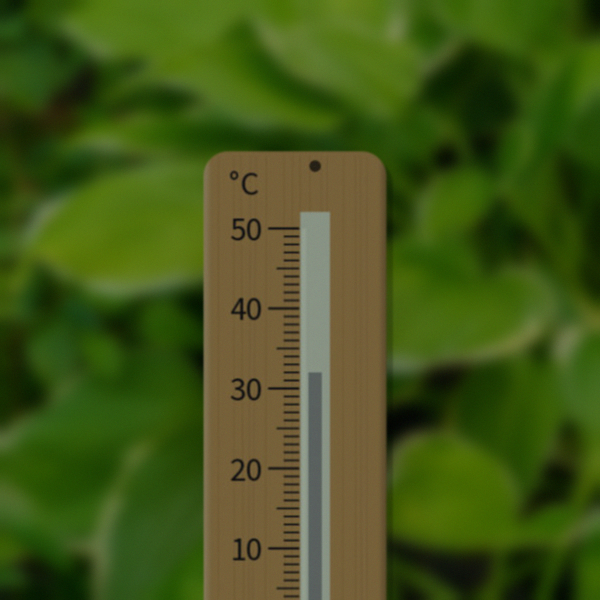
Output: 32
